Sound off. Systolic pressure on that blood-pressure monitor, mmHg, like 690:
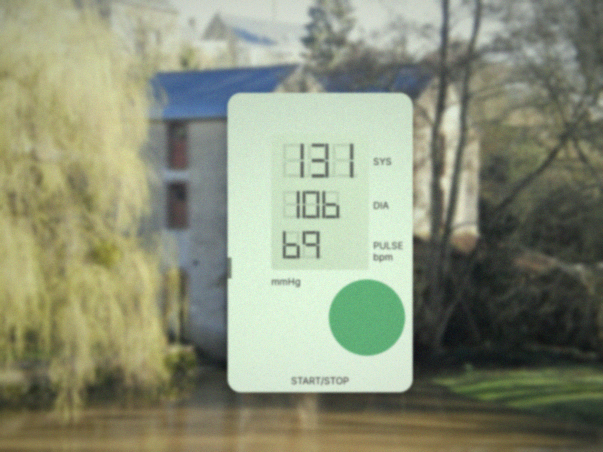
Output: 131
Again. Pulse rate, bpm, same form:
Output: 69
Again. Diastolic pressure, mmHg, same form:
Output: 106
